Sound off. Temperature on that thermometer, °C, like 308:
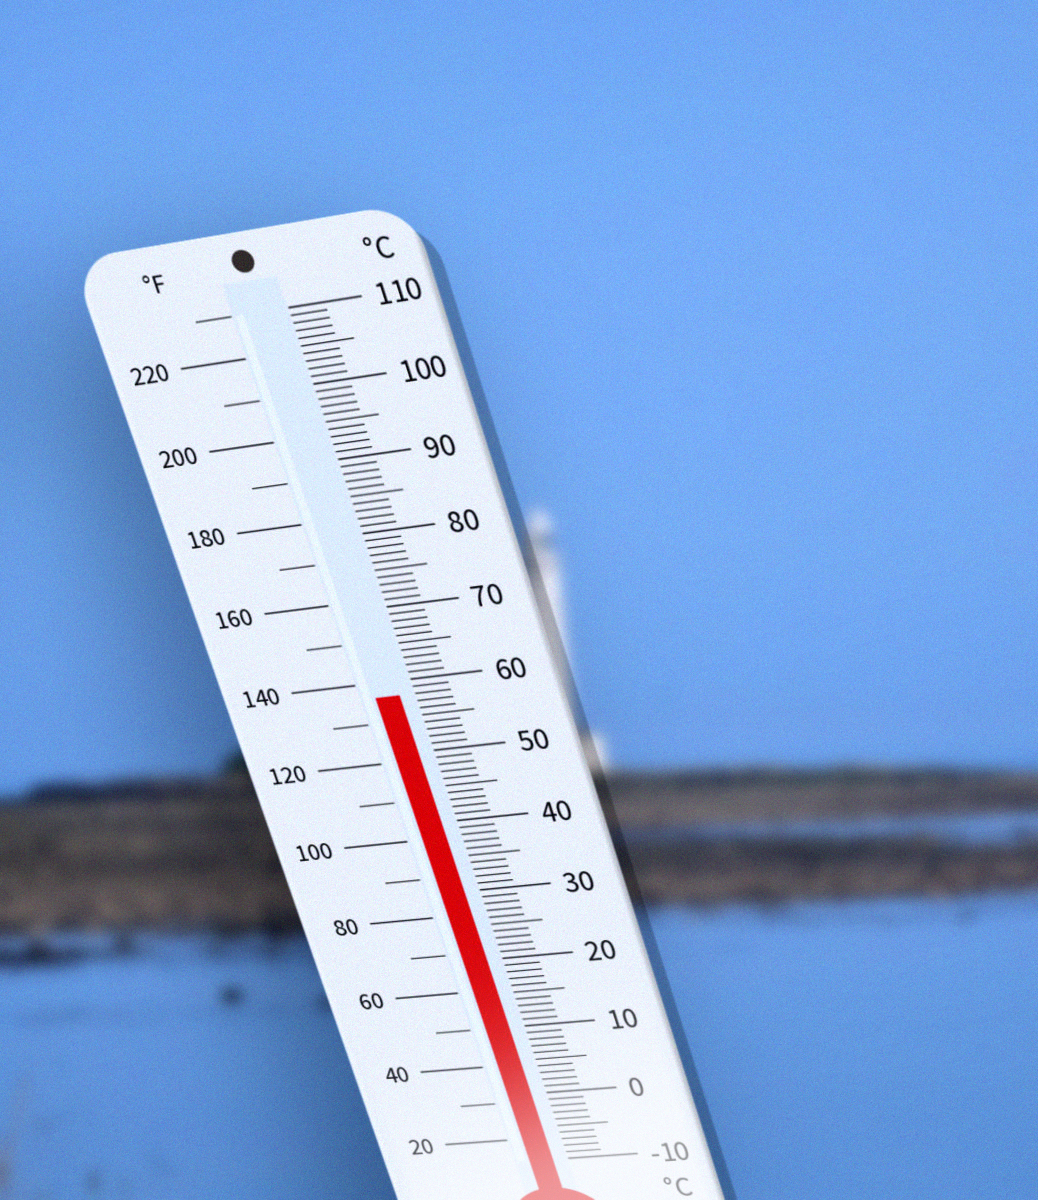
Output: 58
